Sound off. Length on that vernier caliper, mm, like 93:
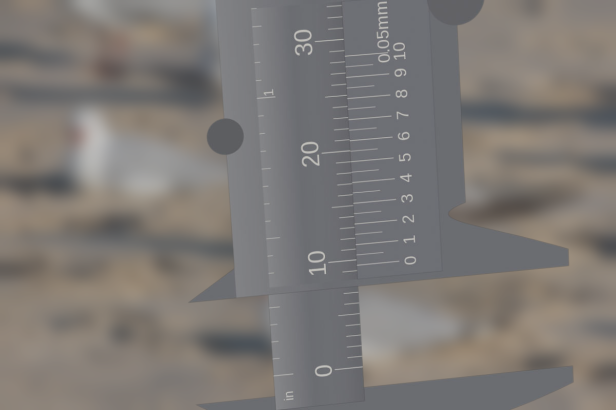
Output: 9.5
